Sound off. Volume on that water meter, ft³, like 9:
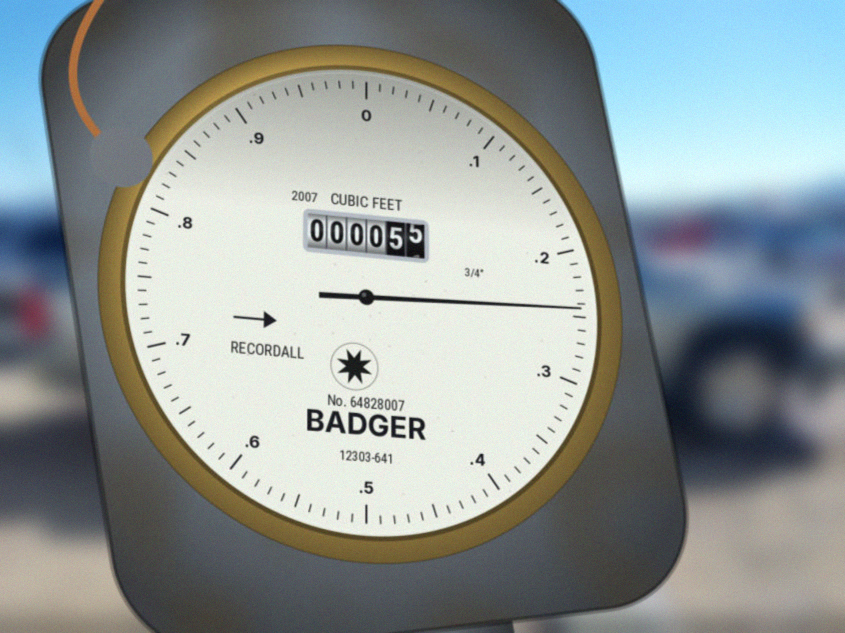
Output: 55.24
